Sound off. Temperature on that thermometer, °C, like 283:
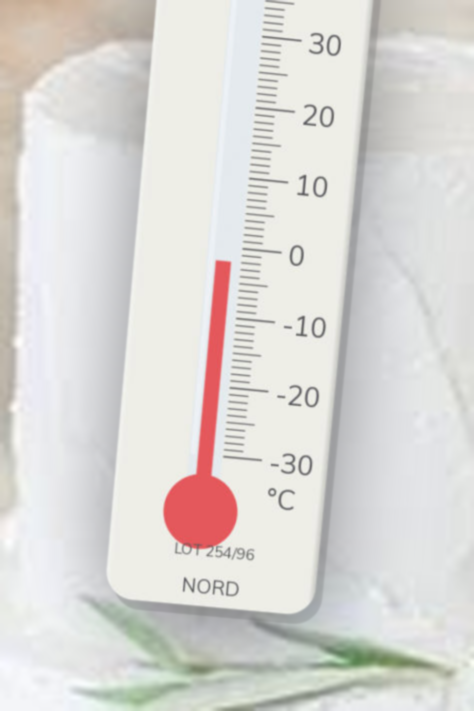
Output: -2
